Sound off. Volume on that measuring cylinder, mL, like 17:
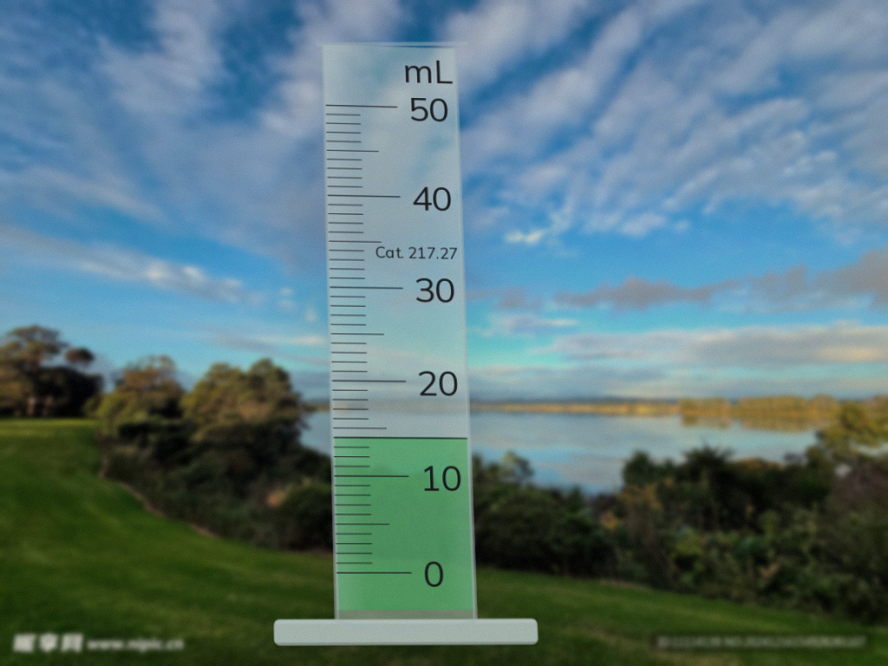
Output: 14
